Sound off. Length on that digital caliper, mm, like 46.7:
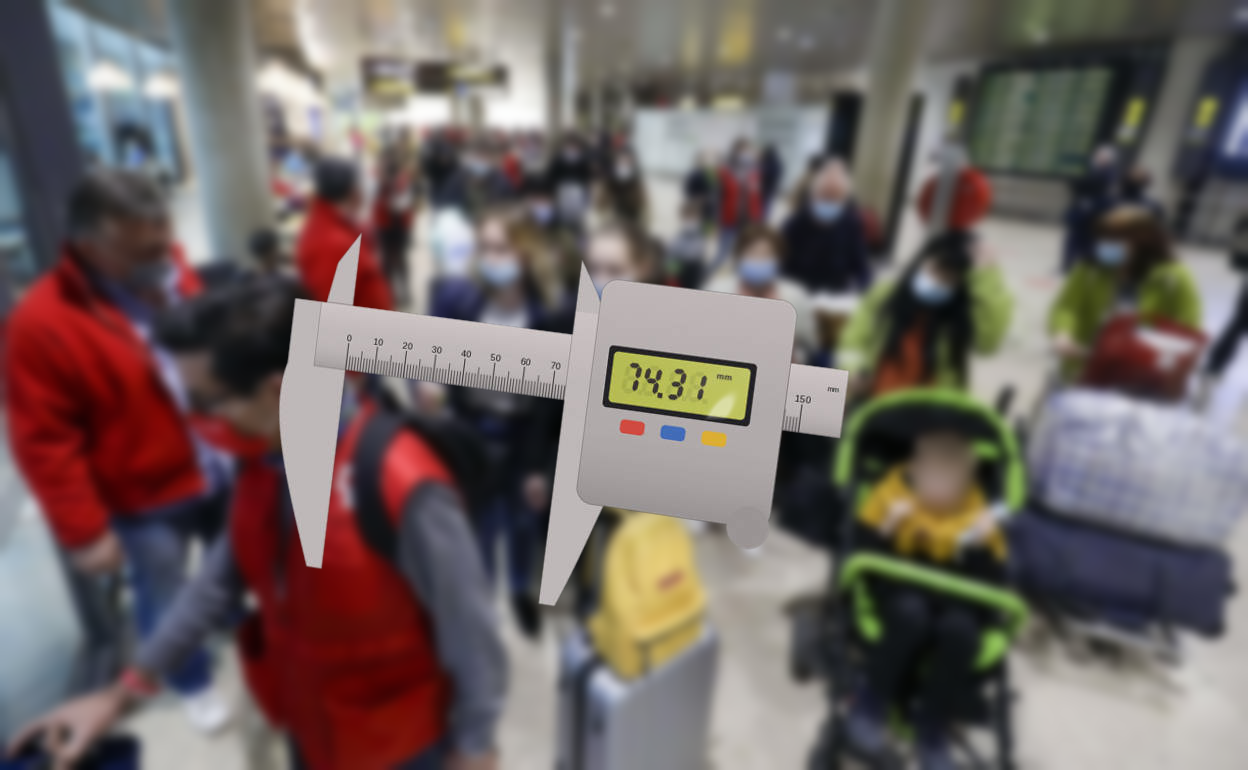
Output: 74.31
